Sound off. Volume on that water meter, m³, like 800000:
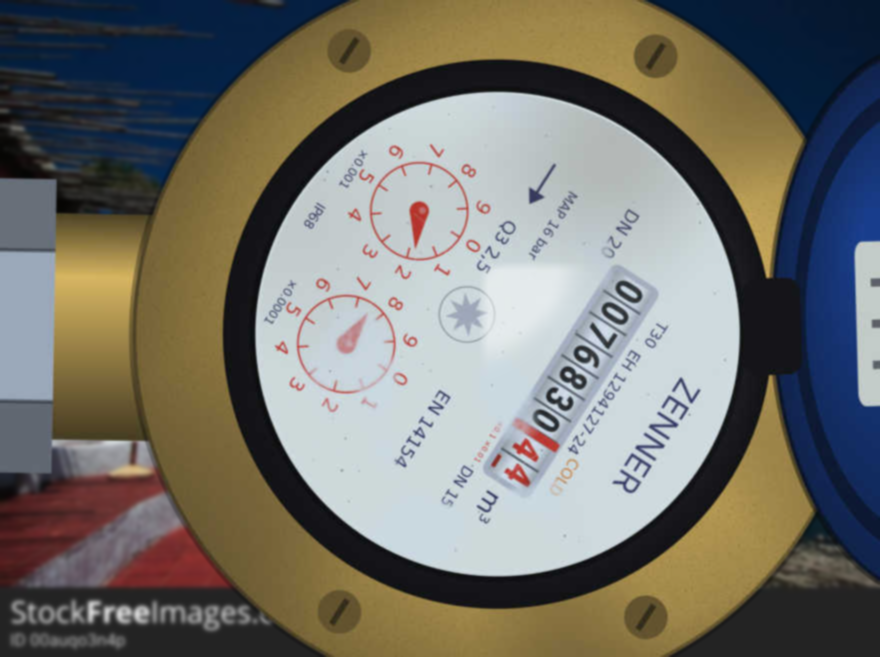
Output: 76830.4417
